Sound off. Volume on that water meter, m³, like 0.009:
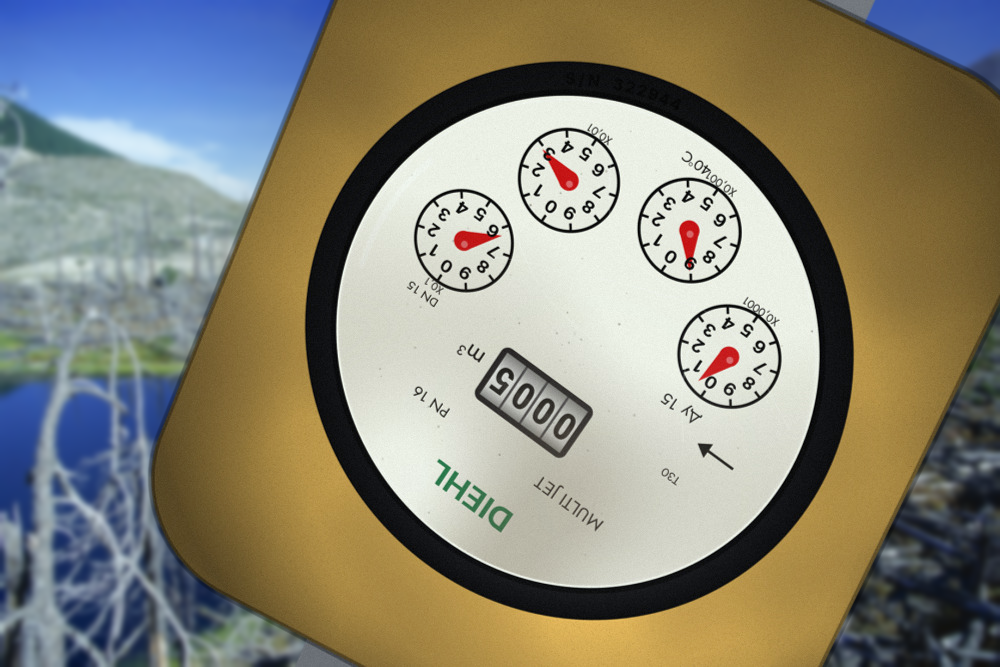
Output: 5.6290
